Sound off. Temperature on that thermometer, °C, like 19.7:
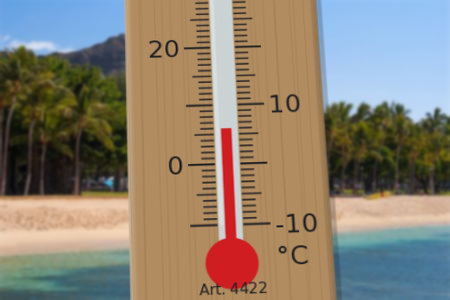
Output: 6
